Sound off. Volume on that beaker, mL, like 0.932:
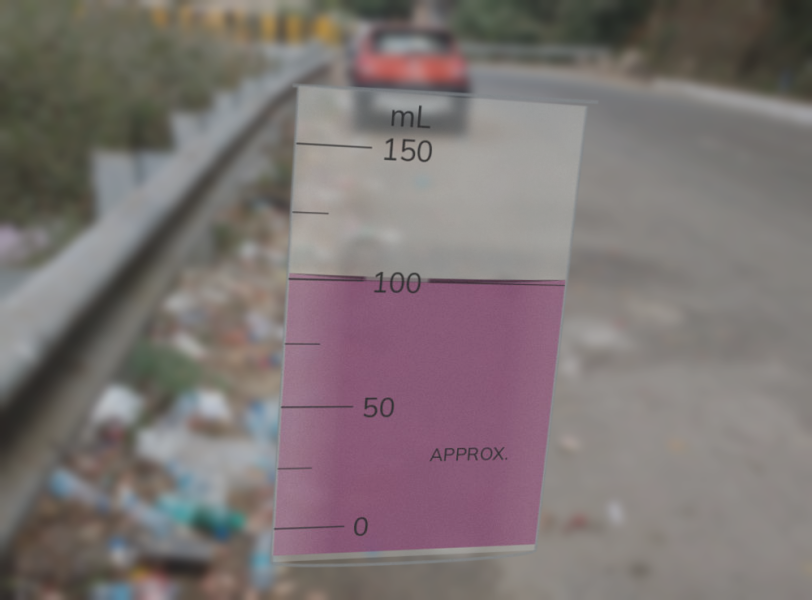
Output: 100
